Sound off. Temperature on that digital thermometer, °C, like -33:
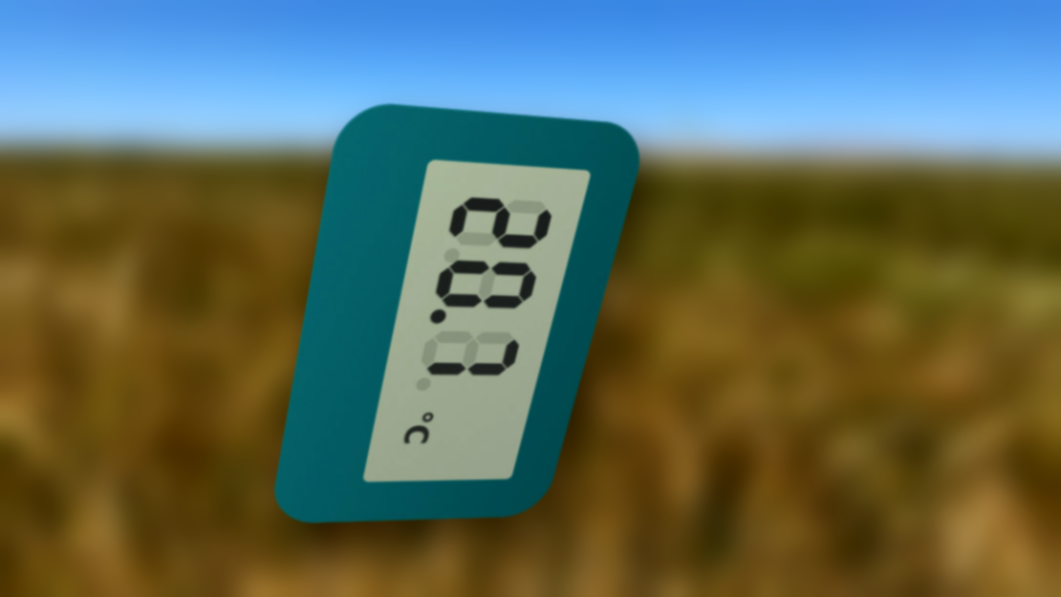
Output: 20.7
